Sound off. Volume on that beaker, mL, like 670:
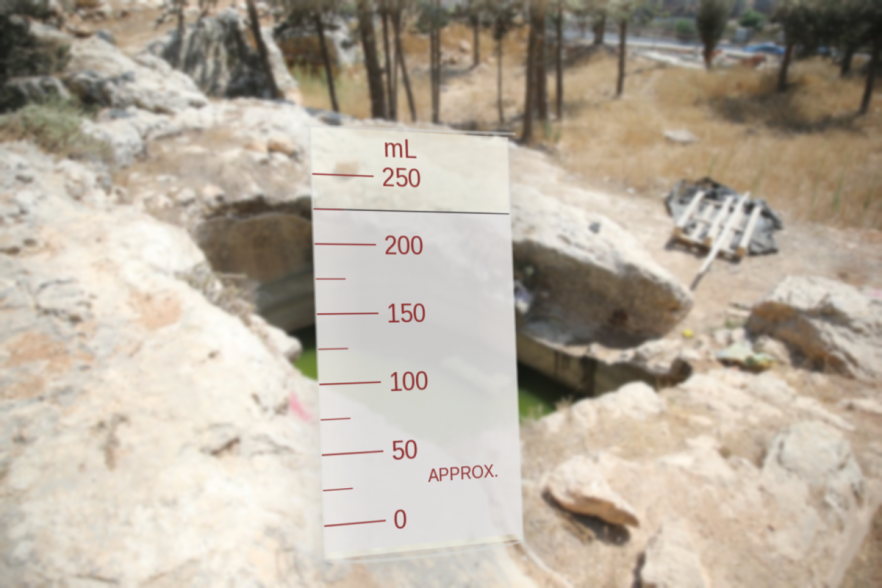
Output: 225
